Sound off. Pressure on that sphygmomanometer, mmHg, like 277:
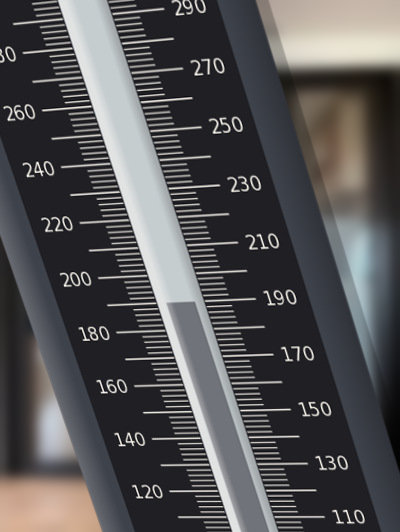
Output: 190
